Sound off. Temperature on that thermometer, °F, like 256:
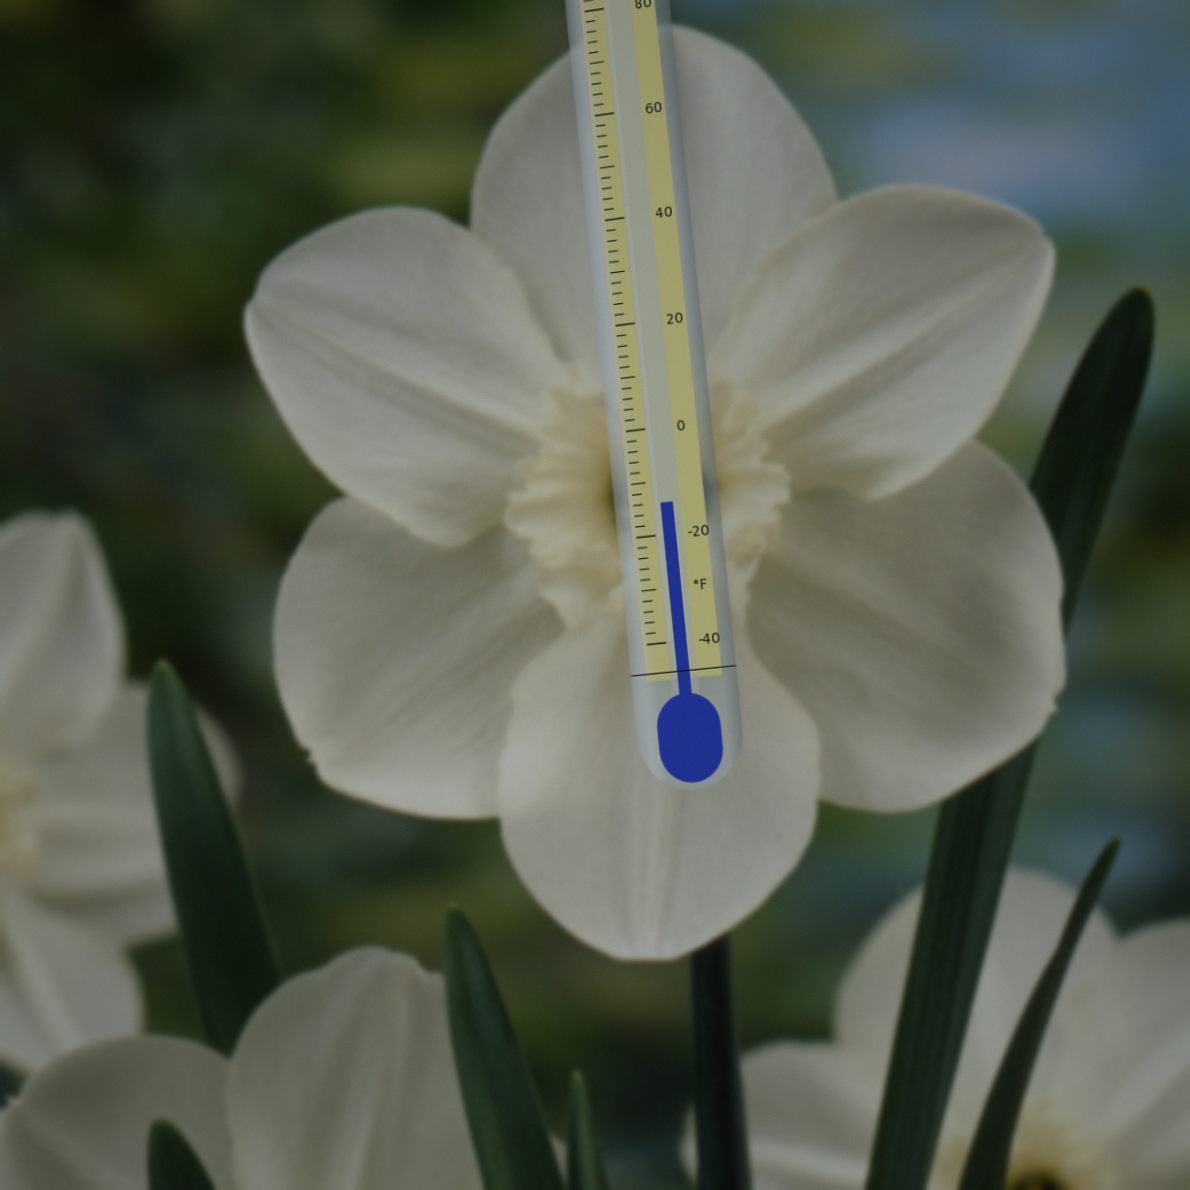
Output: -14
